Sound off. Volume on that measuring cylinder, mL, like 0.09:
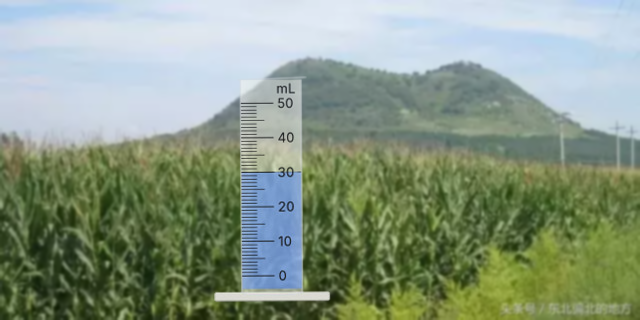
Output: 30
